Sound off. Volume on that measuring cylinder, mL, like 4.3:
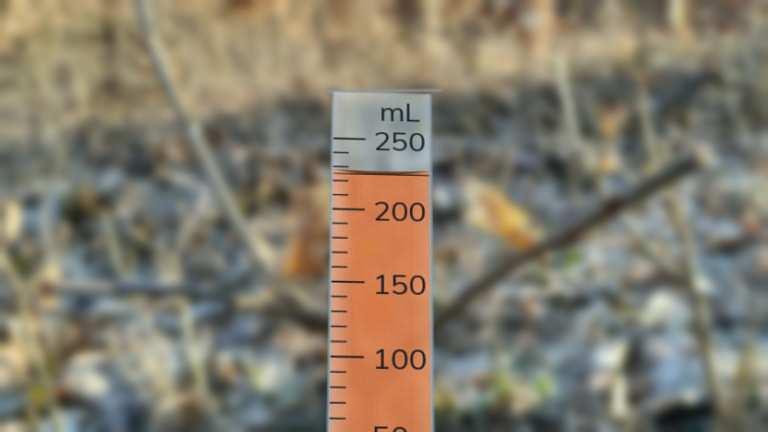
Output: 225
